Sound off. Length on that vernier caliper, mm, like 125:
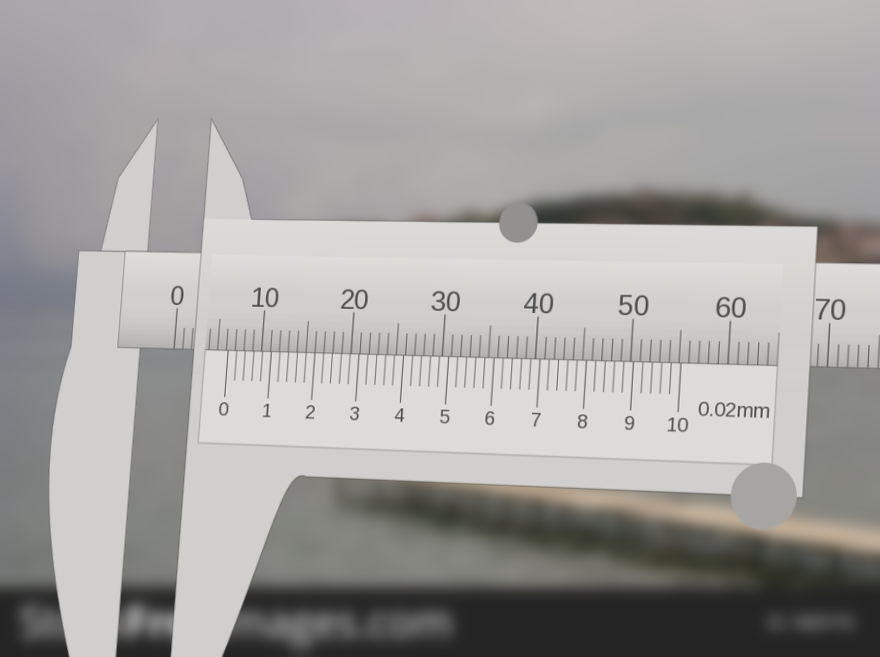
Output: 6.2
